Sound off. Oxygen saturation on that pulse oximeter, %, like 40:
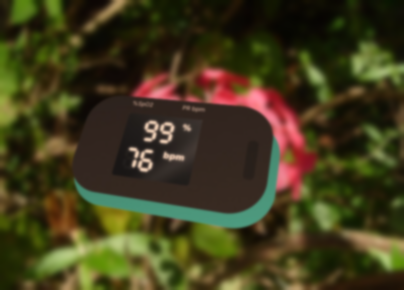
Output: 99
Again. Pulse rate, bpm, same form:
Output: 76
